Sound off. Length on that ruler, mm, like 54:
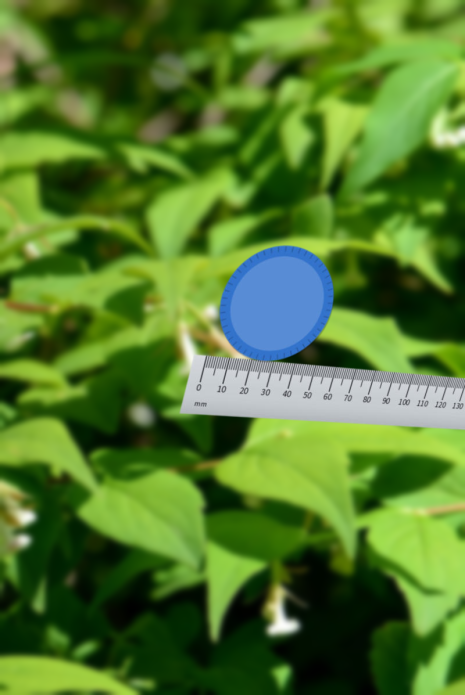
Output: 50
